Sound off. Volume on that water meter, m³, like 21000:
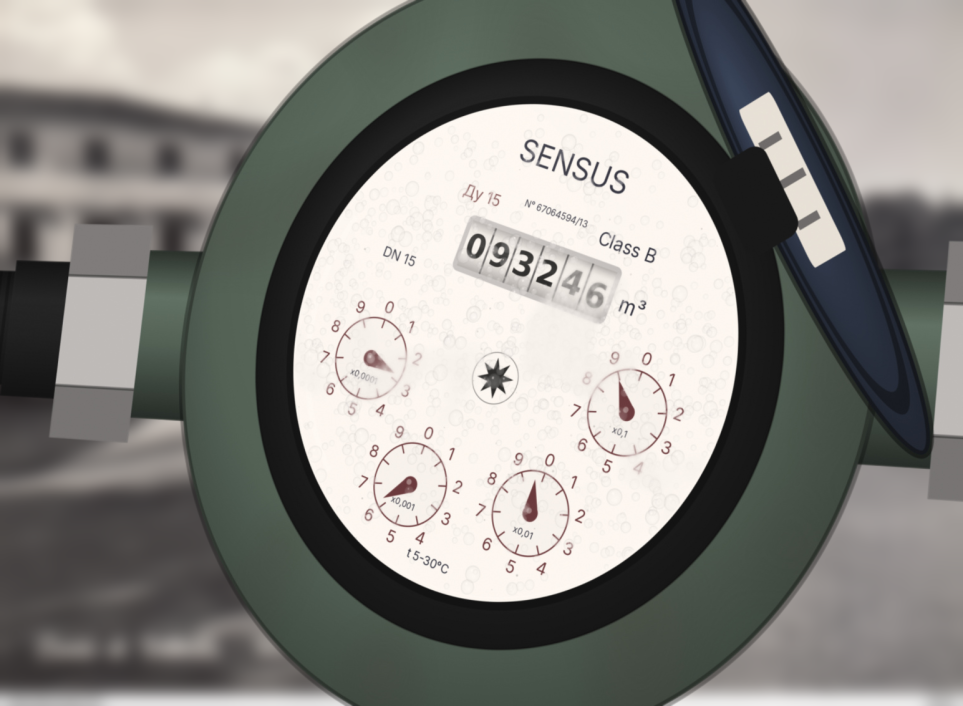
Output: 93245.8962
